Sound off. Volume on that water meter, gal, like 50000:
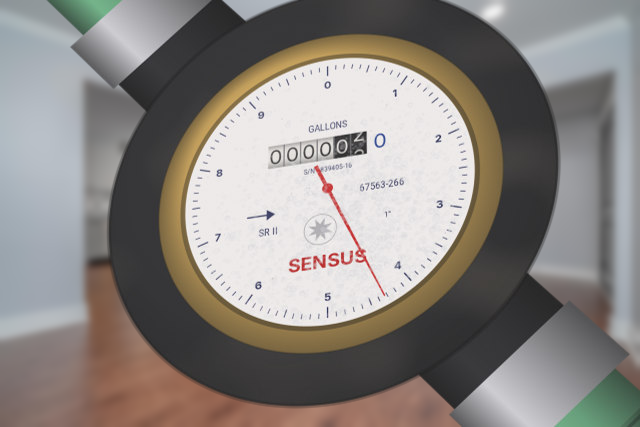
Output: 24.3
